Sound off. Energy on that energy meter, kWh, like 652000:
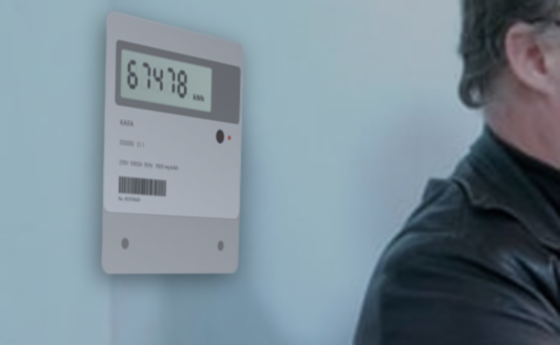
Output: 67478
